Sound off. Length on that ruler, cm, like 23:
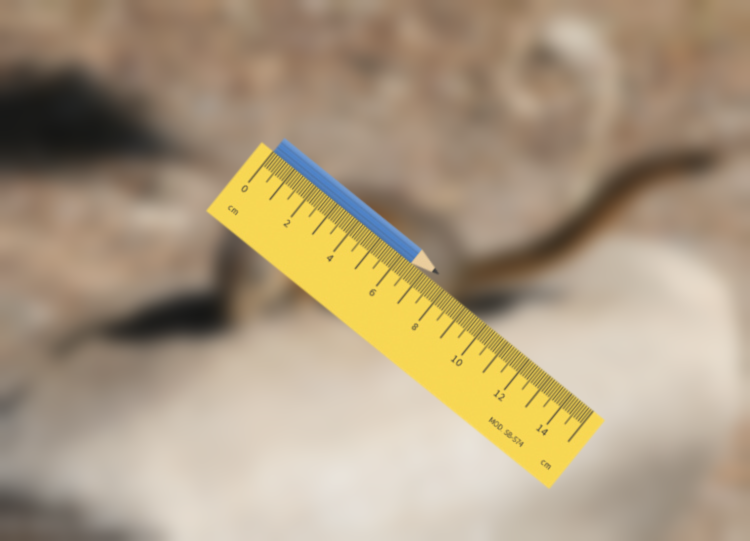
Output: 7.5
